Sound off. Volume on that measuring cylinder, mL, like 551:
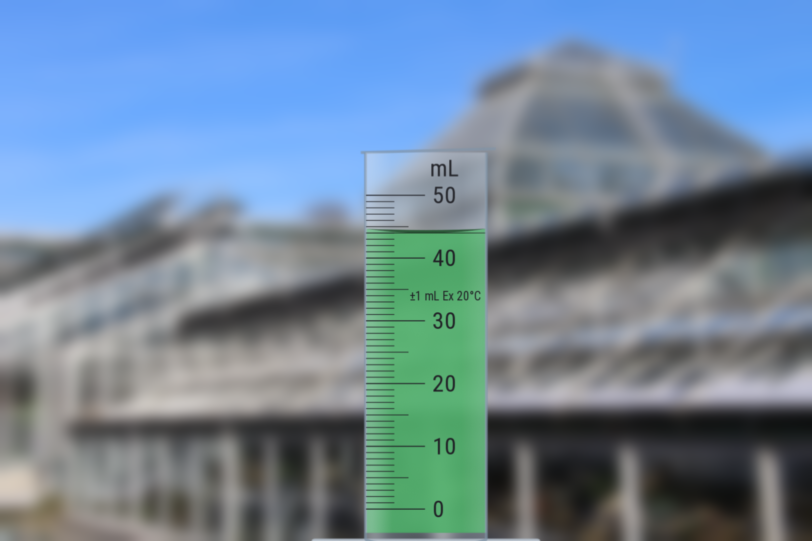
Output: 44
